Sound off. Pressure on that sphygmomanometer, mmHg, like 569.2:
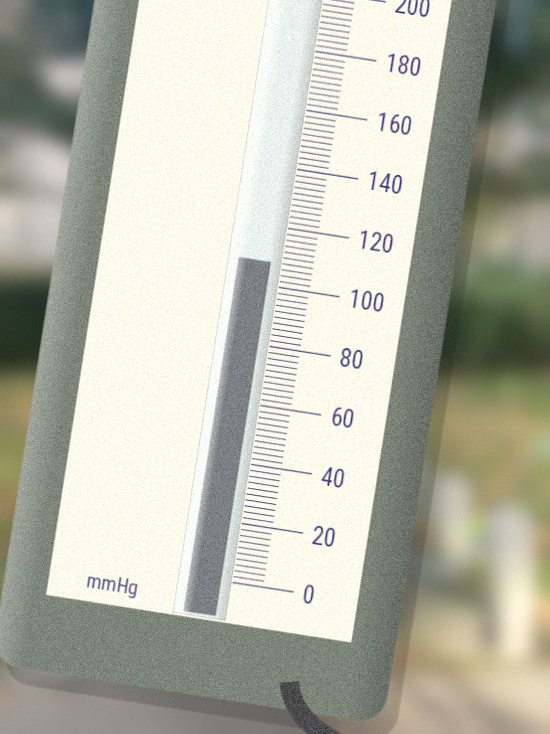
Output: 108
